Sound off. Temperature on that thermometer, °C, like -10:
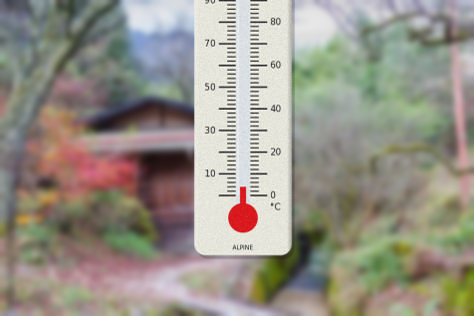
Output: 4
